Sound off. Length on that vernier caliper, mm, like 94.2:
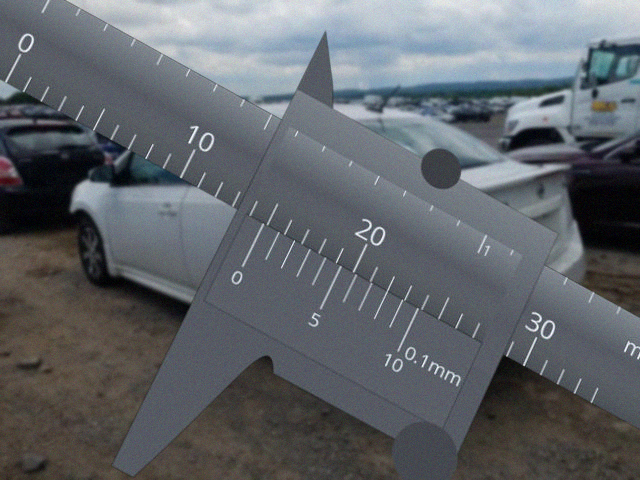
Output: 14.8
